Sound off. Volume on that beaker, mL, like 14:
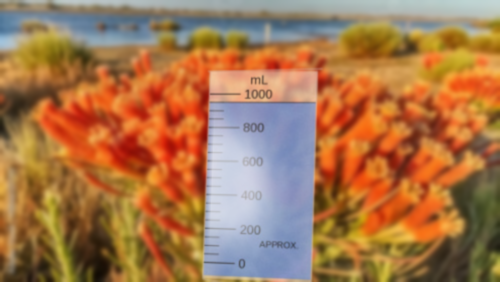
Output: 950
